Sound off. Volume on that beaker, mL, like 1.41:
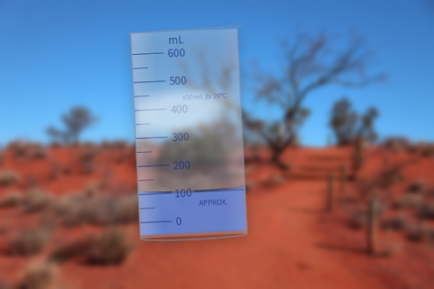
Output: 100
